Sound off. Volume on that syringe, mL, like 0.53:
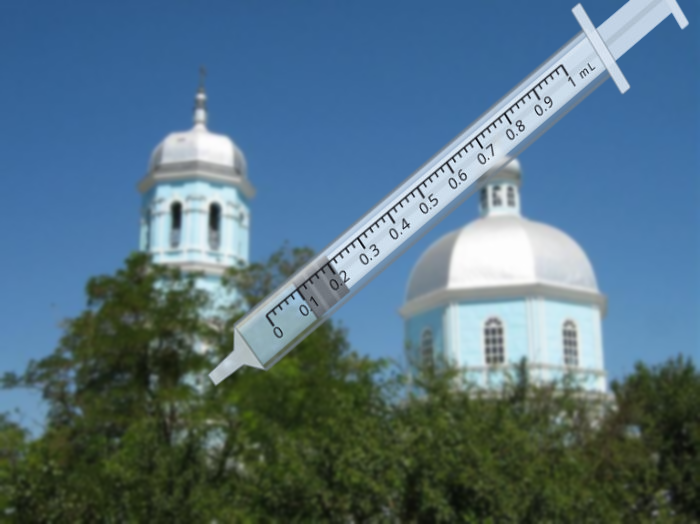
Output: 0.1
